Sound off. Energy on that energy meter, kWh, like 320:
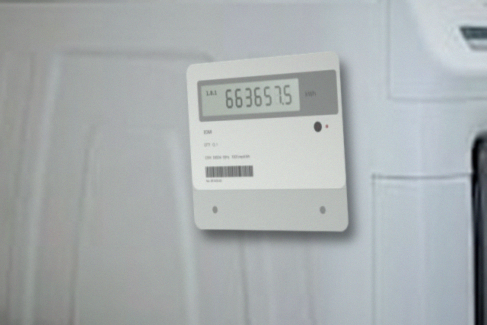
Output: 663657.5
